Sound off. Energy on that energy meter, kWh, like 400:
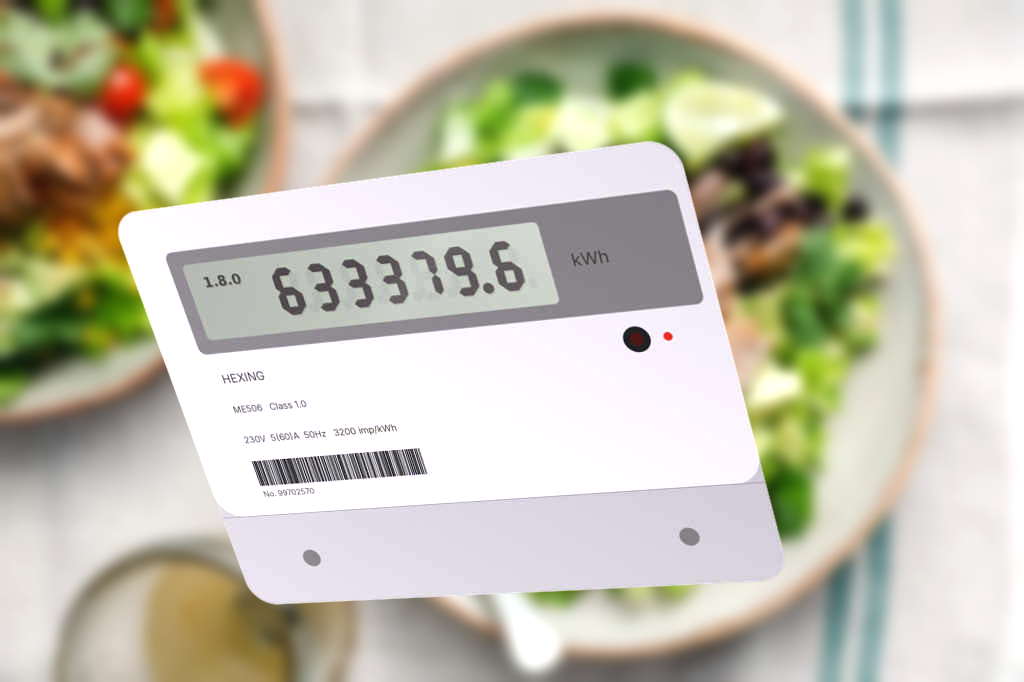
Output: 633379.6
